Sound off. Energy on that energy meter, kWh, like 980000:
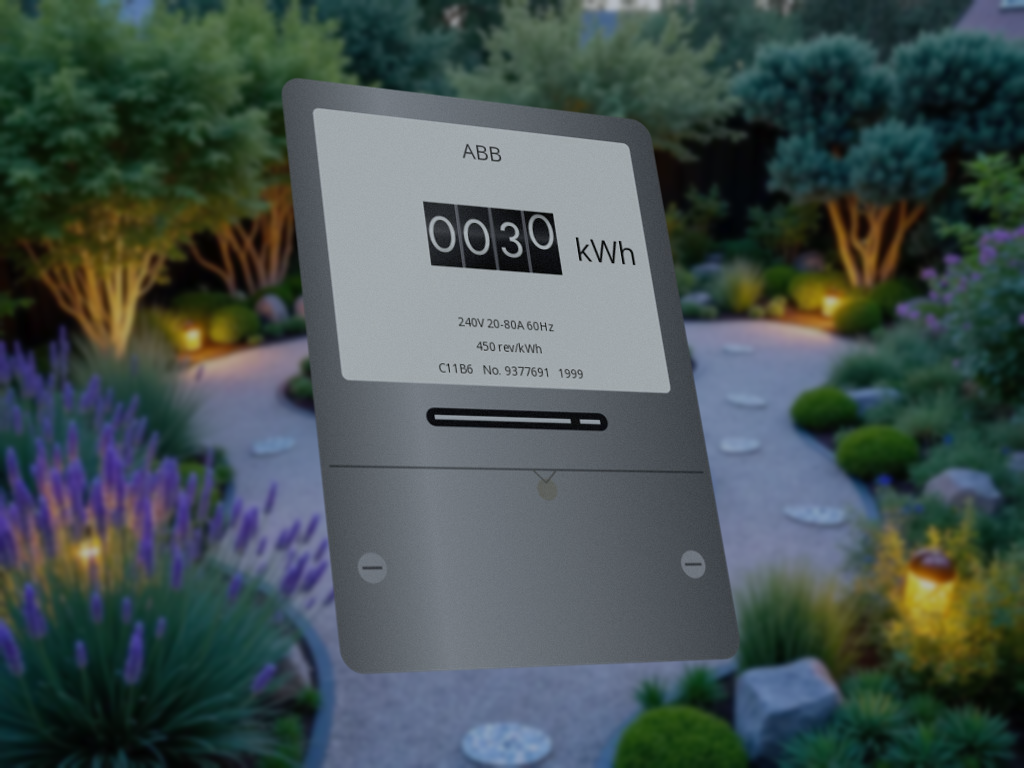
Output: 30
